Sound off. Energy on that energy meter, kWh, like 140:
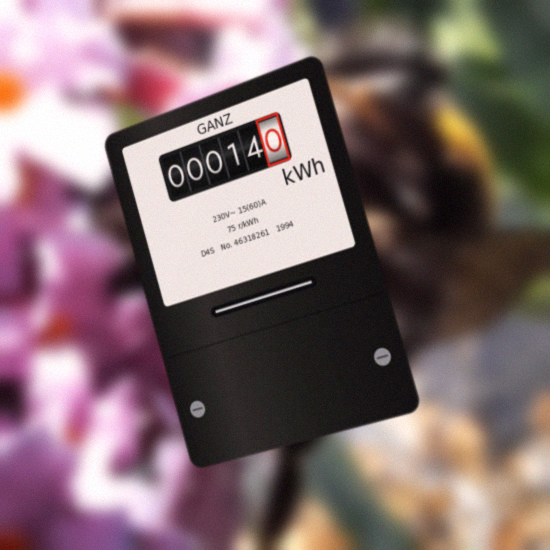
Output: 14.0
